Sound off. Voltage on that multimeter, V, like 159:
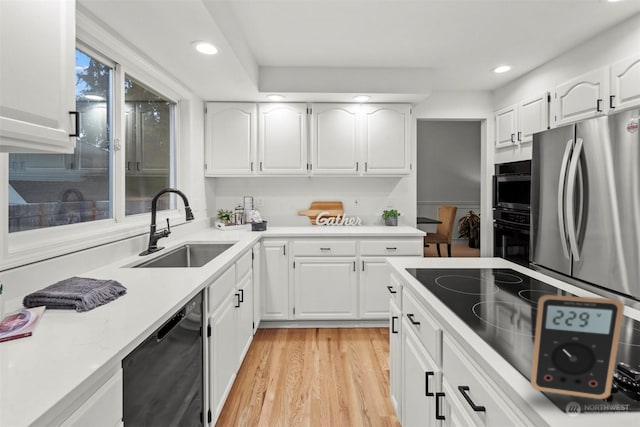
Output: 229
